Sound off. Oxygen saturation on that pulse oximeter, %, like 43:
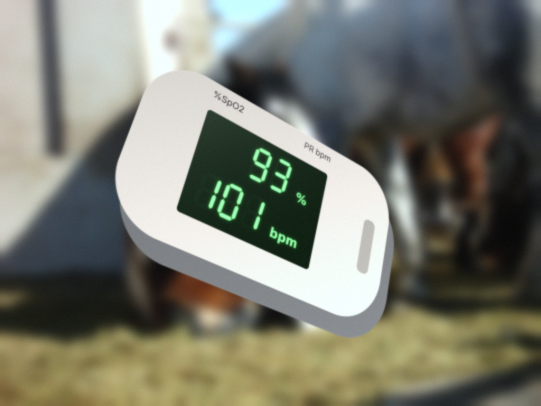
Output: 93
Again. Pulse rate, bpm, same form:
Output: 101
